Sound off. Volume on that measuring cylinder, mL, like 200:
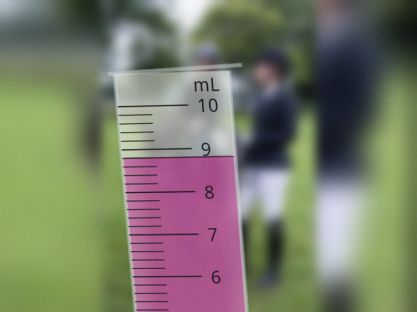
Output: 8.8
